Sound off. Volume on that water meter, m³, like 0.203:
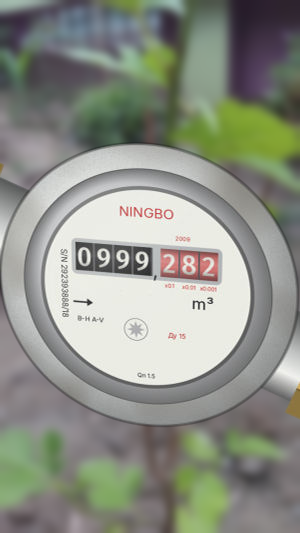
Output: 999.282
